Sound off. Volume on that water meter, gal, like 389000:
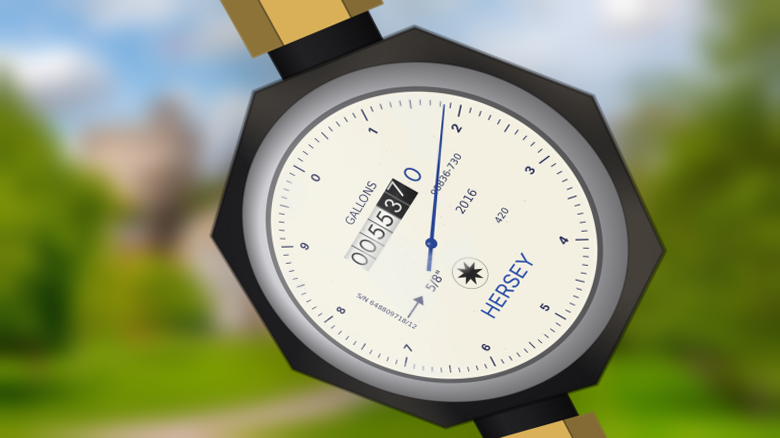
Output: 55371.8
